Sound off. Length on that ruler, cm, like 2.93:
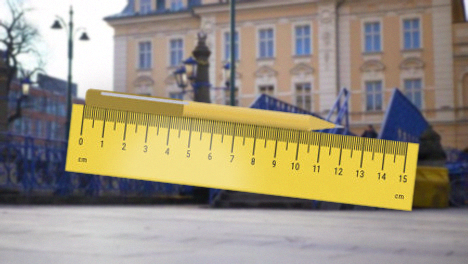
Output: 12
